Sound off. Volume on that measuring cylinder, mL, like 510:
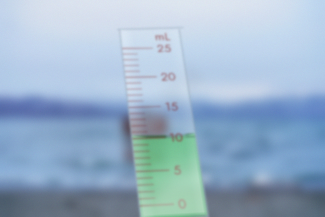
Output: 10
